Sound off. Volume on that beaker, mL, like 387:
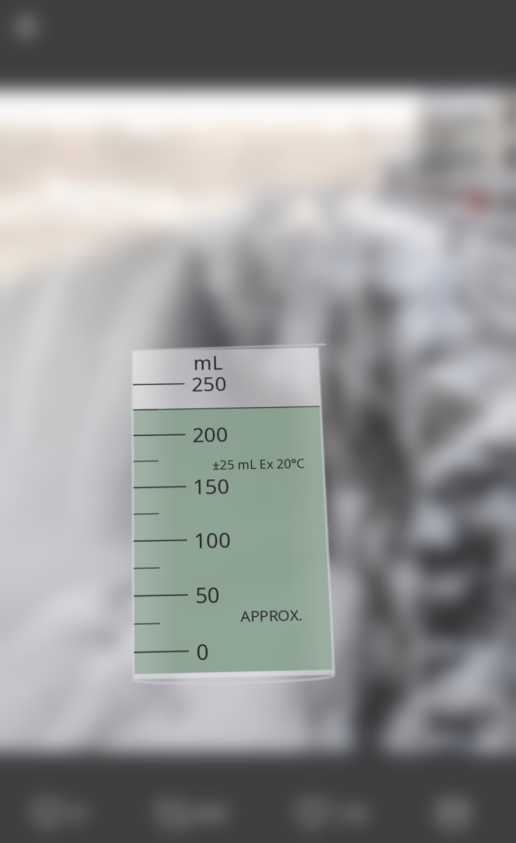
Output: 225
